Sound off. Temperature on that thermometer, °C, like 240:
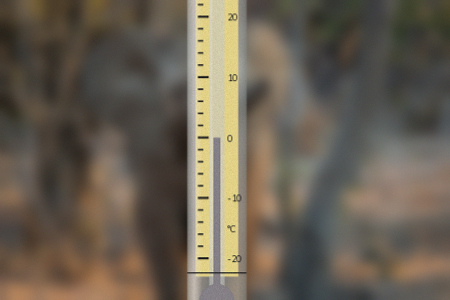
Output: 0
